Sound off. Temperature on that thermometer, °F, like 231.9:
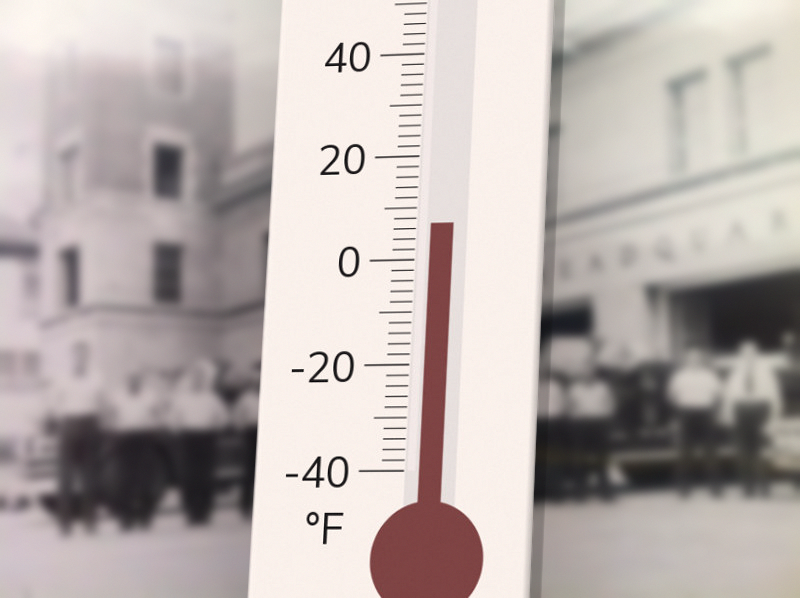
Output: 7
